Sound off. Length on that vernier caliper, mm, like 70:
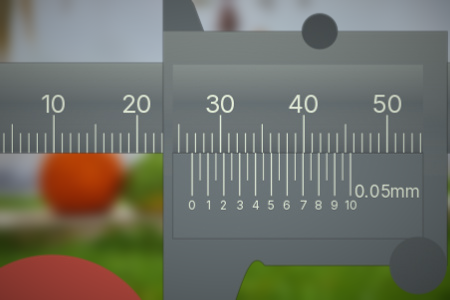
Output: 26.6
